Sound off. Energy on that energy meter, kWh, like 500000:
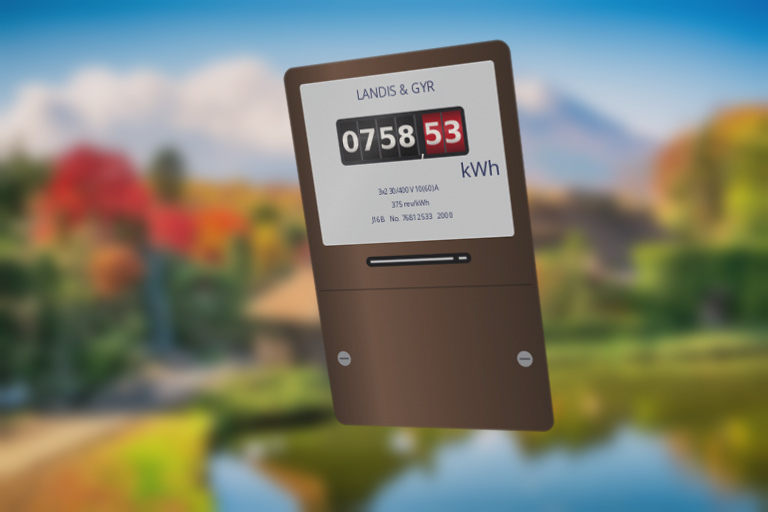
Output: 758.53
